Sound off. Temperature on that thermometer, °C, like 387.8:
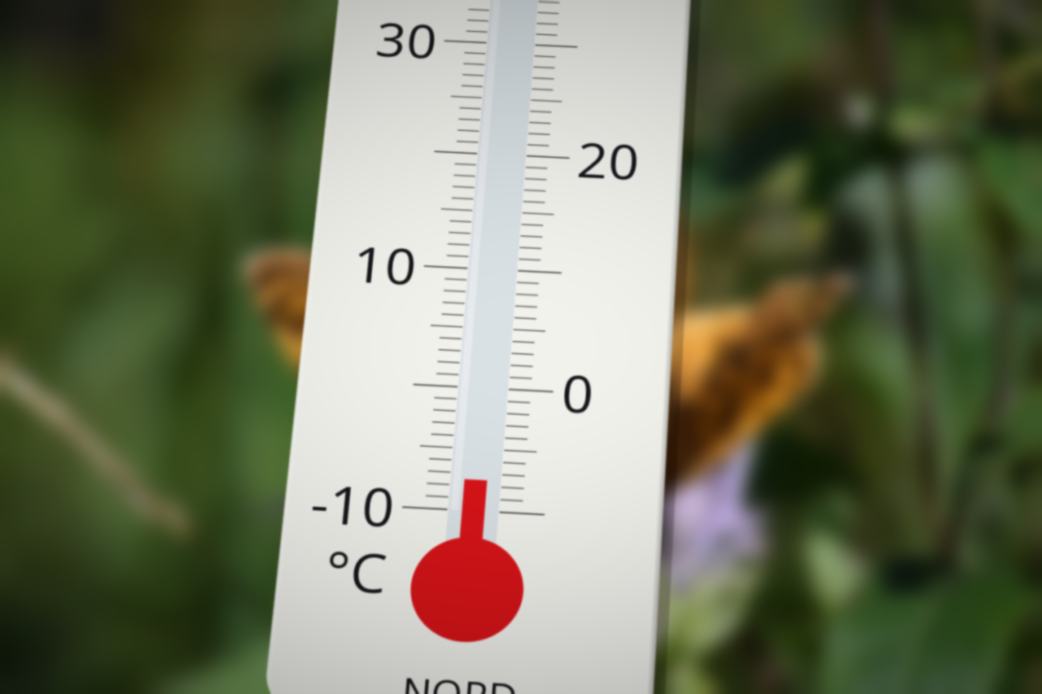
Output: -7.5
